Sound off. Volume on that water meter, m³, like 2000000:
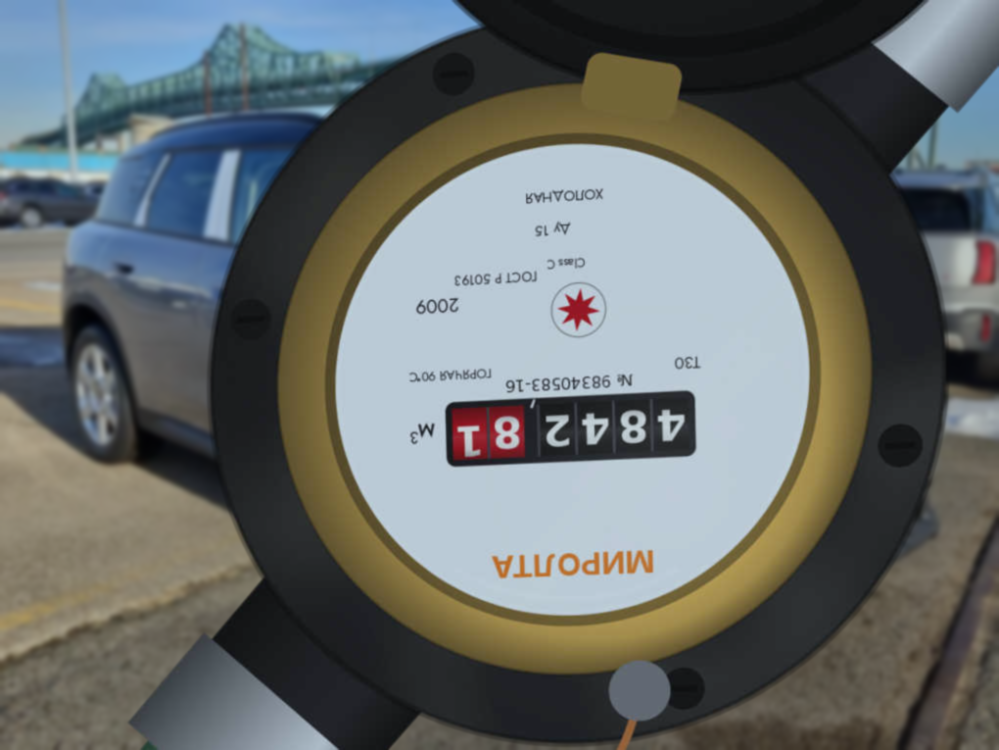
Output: 4842.81
